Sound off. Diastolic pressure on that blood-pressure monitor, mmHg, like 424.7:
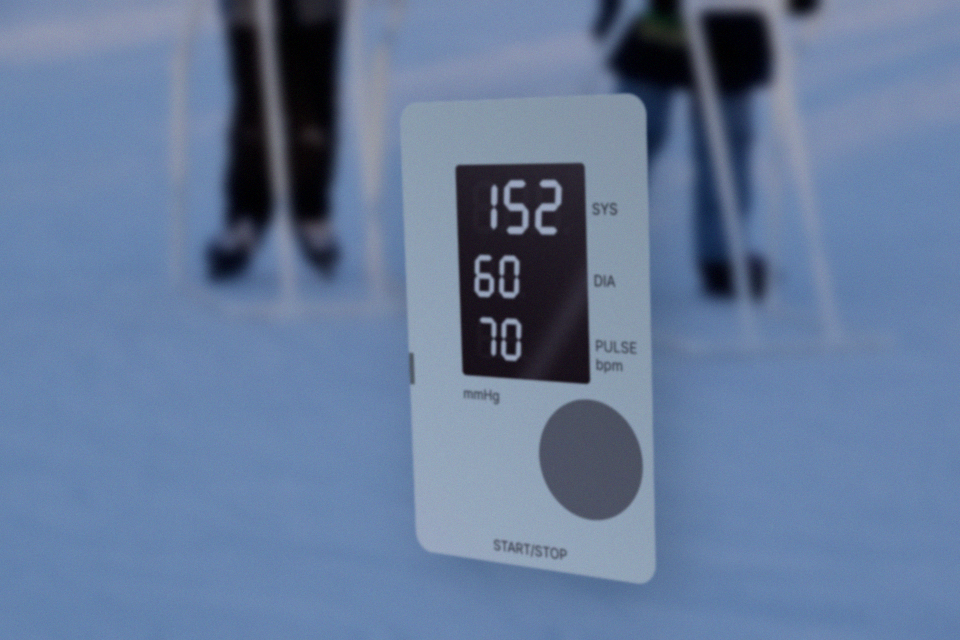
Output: 60
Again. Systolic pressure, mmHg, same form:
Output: 152
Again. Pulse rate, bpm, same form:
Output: 70
